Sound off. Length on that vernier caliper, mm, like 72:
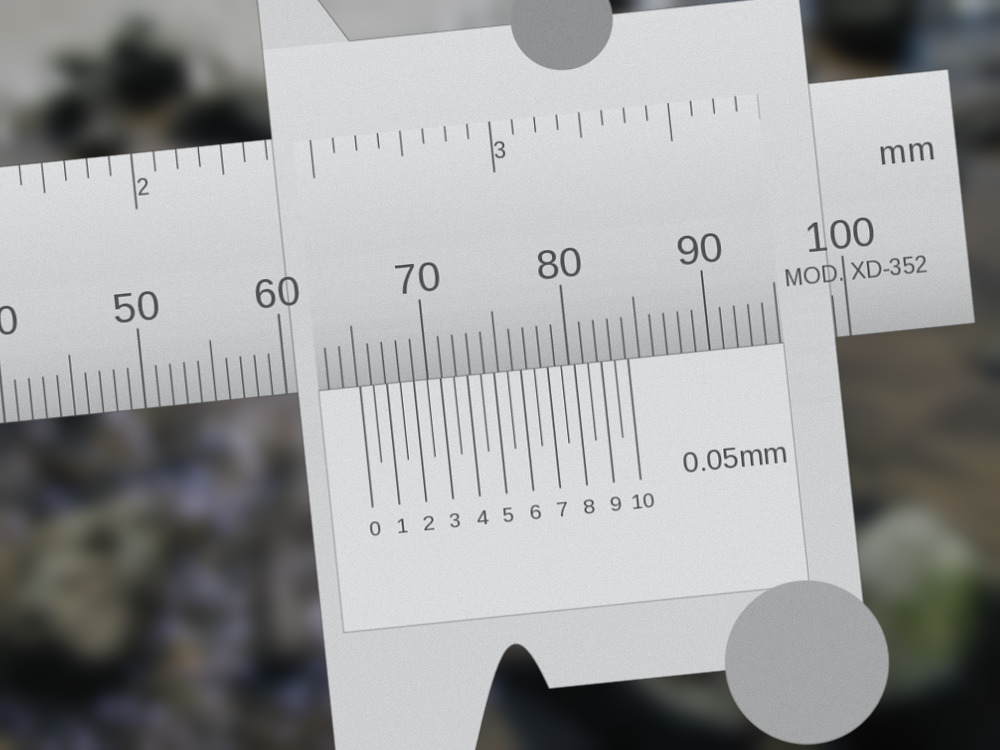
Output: 65.2
